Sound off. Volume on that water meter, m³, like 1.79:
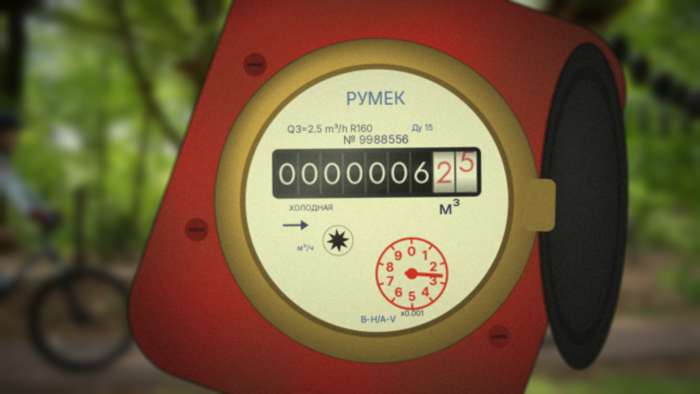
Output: 6.252
